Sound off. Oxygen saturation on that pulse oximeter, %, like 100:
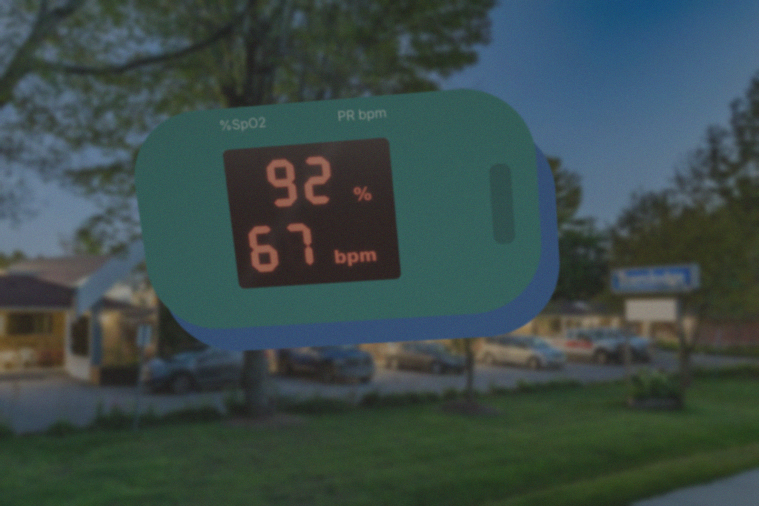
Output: 92
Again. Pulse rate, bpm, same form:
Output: 67
